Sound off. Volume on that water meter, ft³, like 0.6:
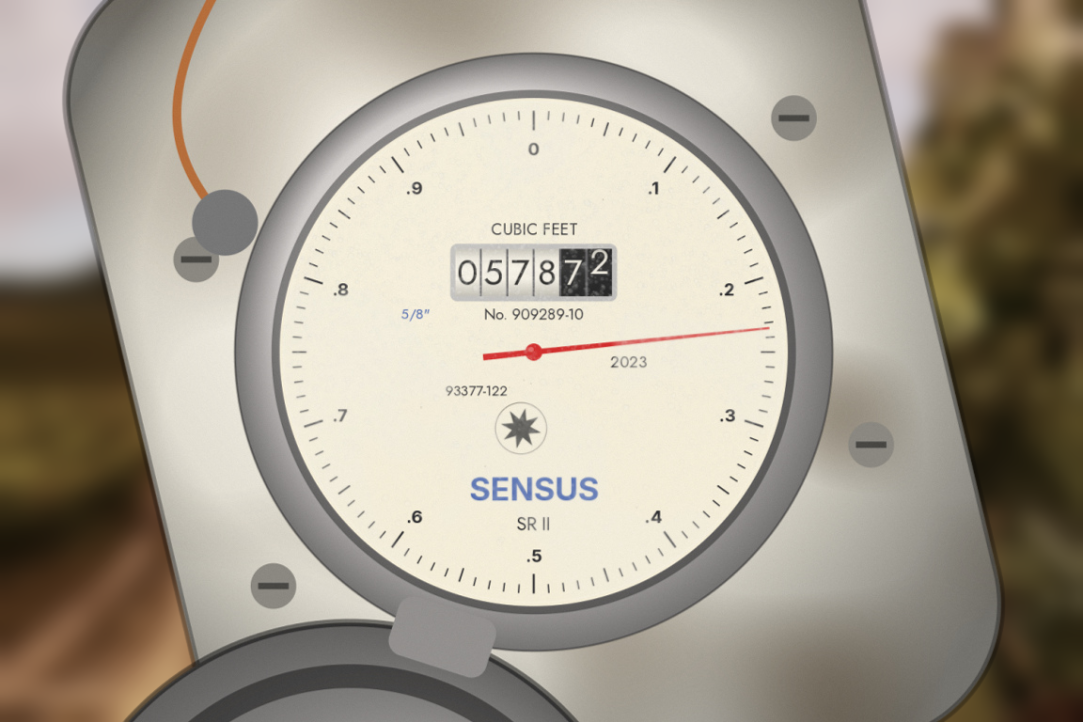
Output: 57872.23
